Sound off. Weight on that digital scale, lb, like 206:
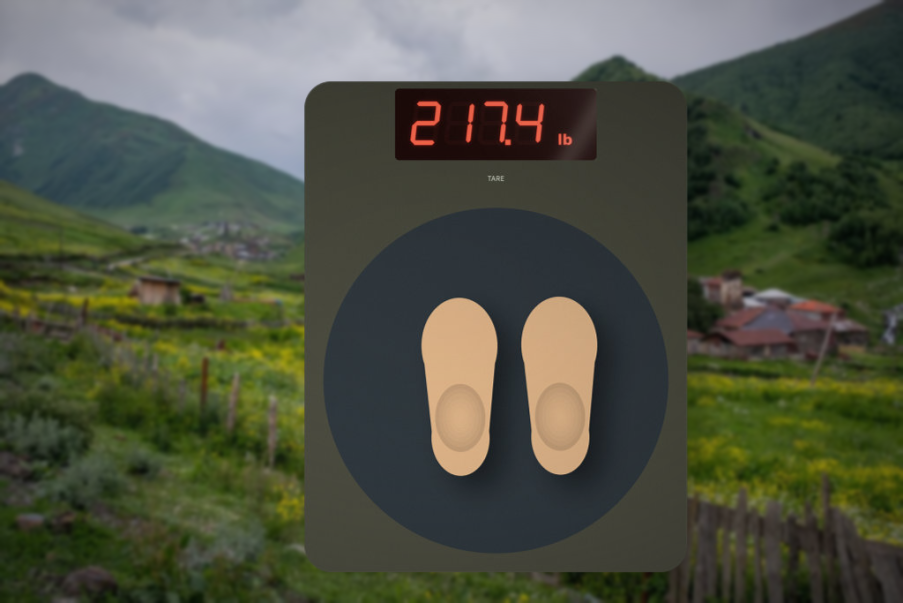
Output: 217.4
